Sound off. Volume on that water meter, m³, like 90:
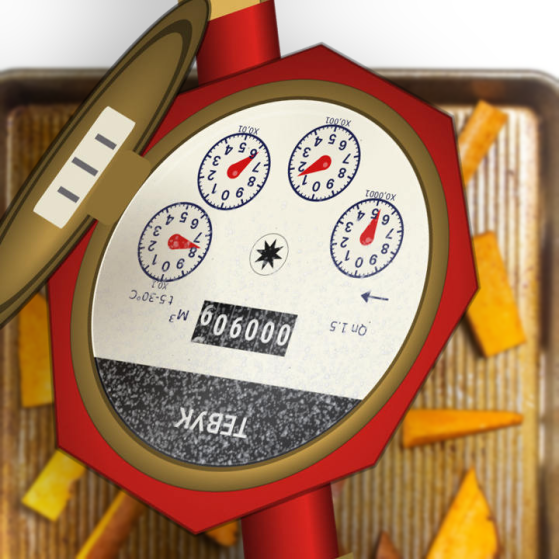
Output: 908.7615
